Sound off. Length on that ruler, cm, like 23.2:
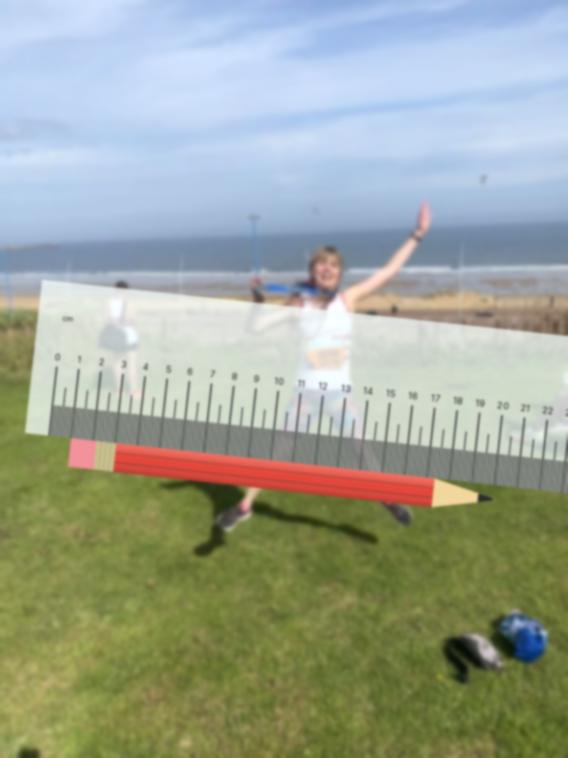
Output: 19
